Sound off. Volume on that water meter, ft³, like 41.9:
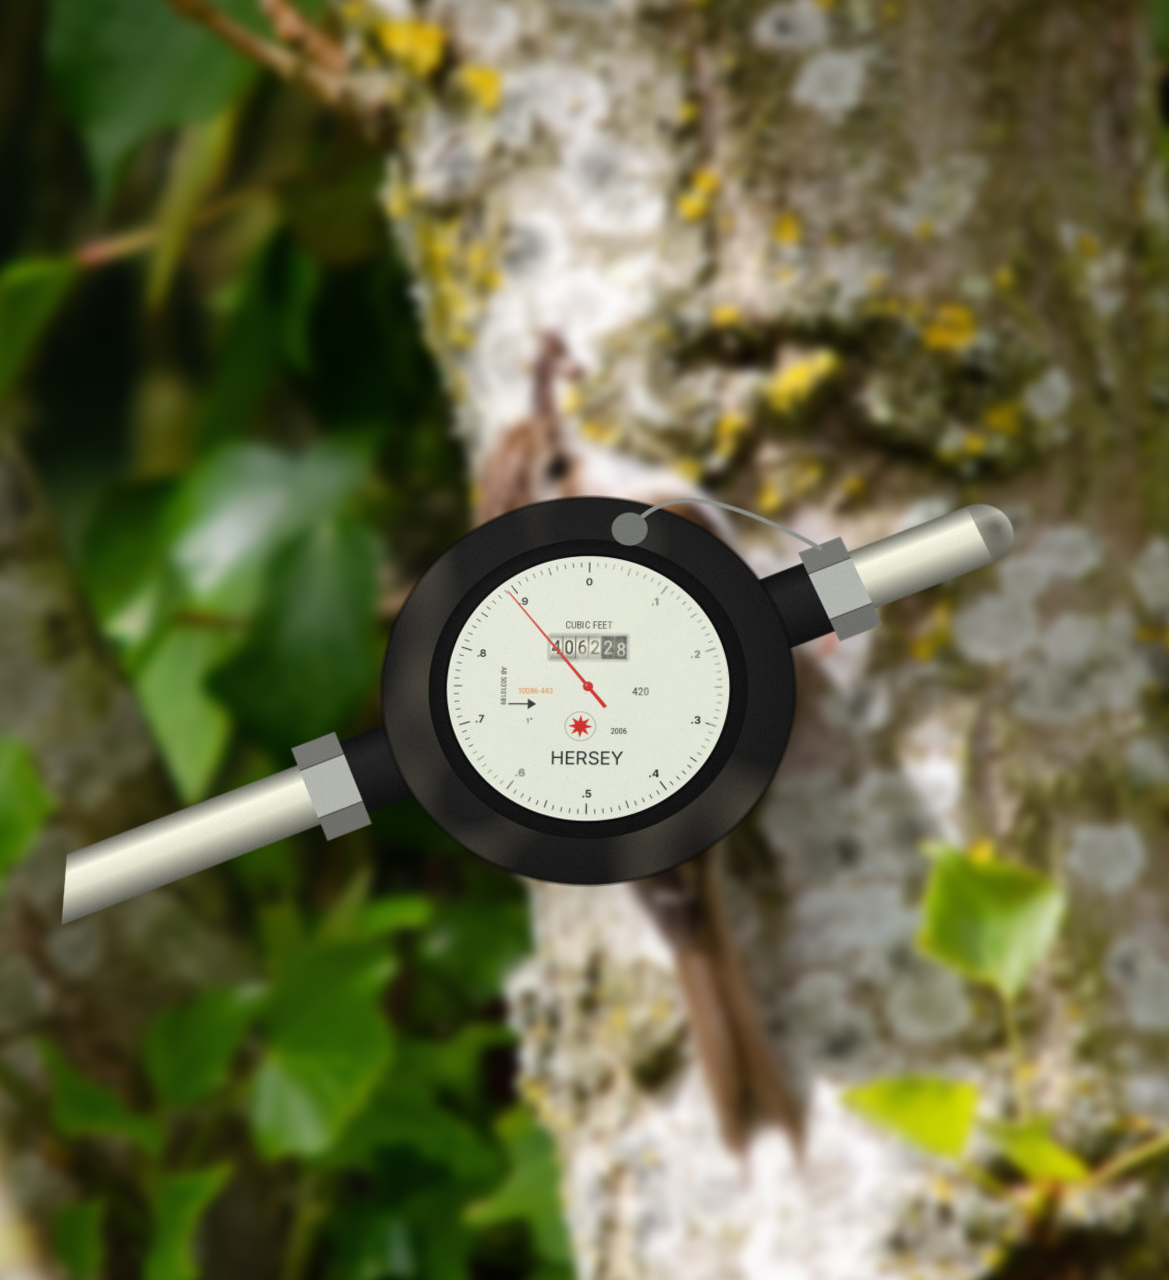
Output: 406227.89
